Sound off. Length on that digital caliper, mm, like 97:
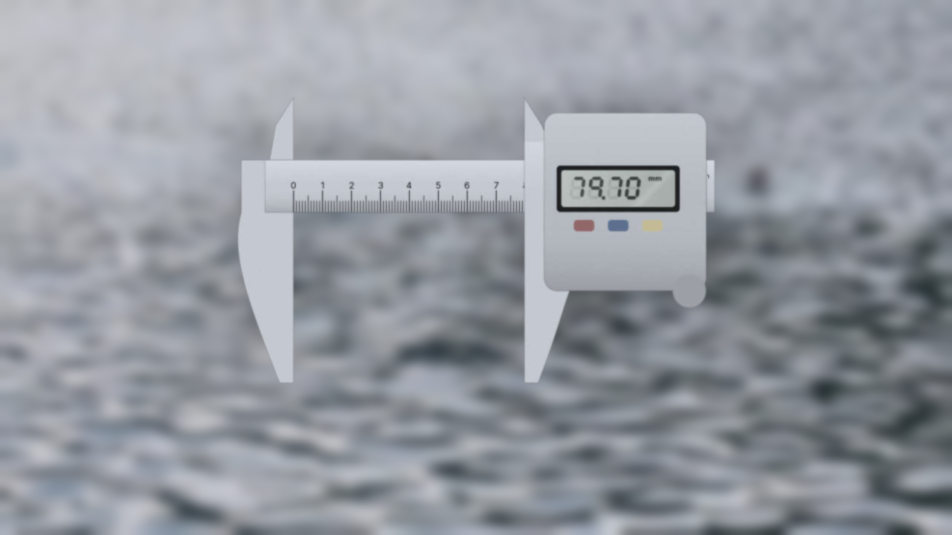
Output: 79.70
